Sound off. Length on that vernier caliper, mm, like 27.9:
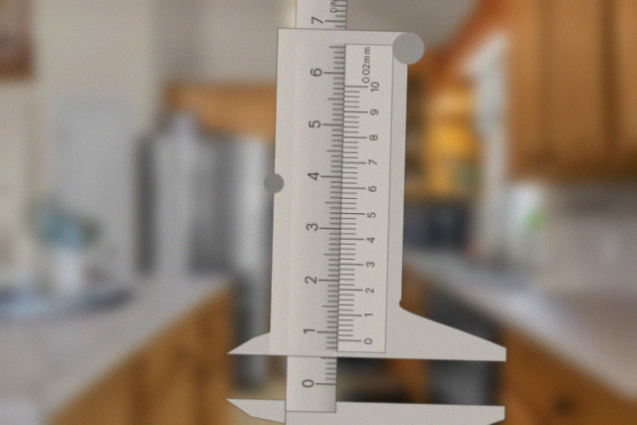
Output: 8.5
